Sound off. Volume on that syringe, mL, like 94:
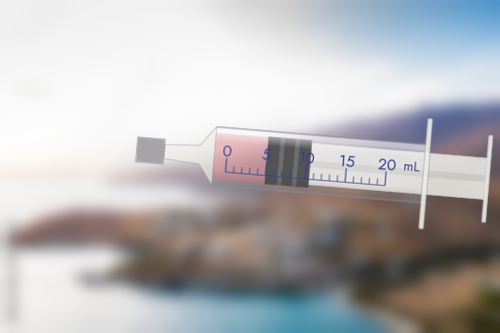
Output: 5
